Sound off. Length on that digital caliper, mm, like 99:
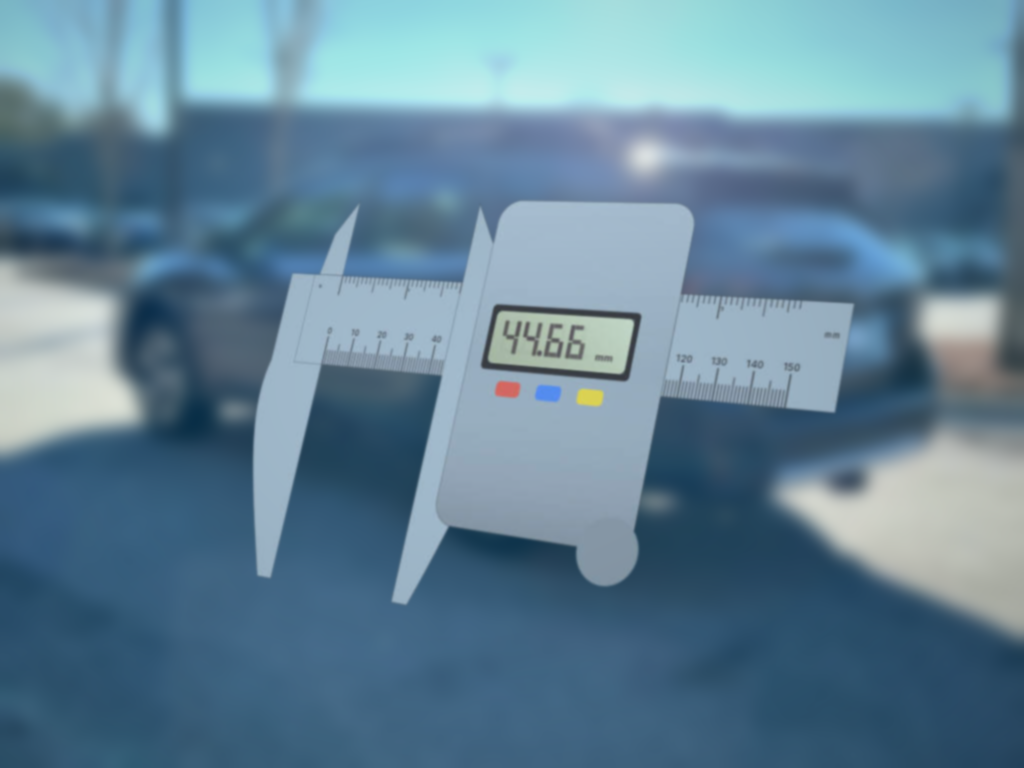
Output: 44.66
